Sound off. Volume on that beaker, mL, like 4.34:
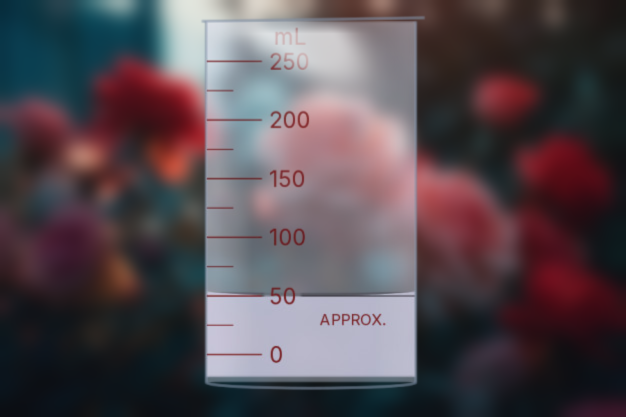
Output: 50
